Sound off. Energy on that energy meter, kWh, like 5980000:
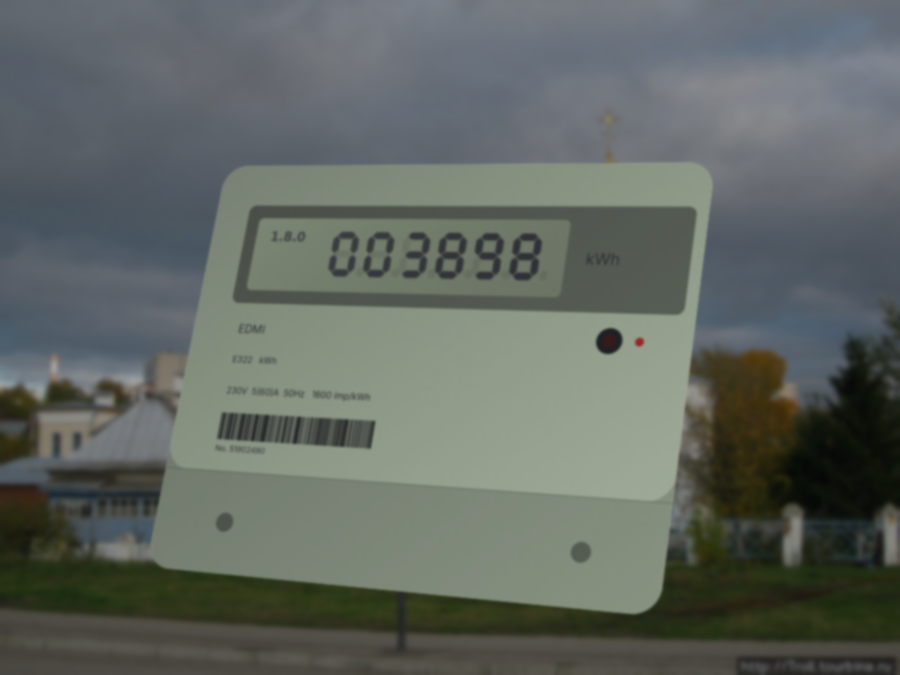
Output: 3898
